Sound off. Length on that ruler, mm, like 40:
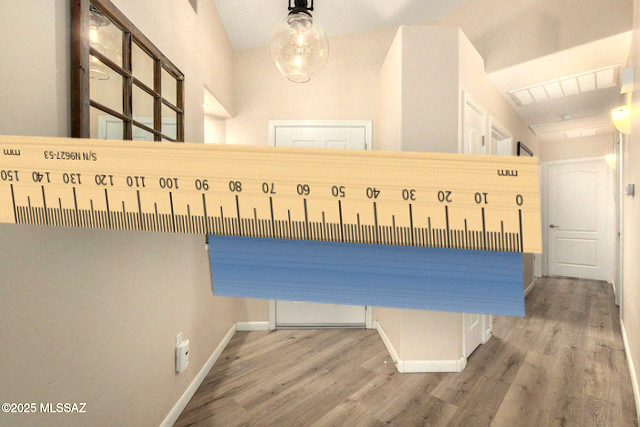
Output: 90
